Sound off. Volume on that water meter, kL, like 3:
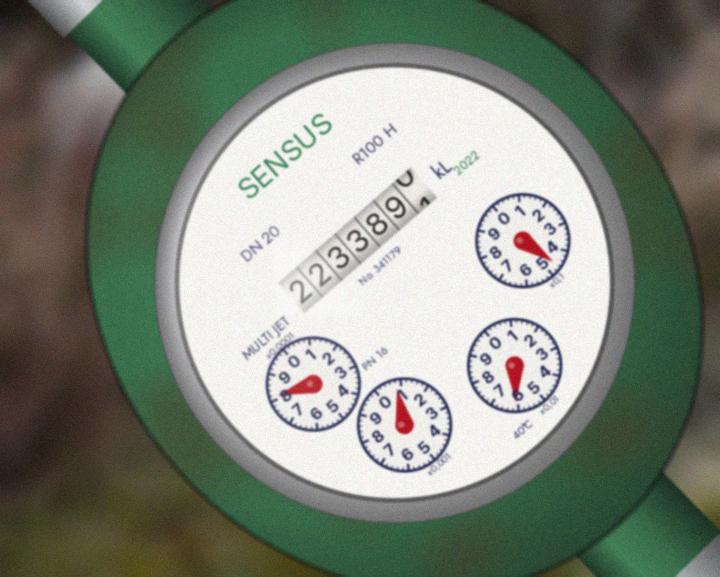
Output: 2233890.4608
